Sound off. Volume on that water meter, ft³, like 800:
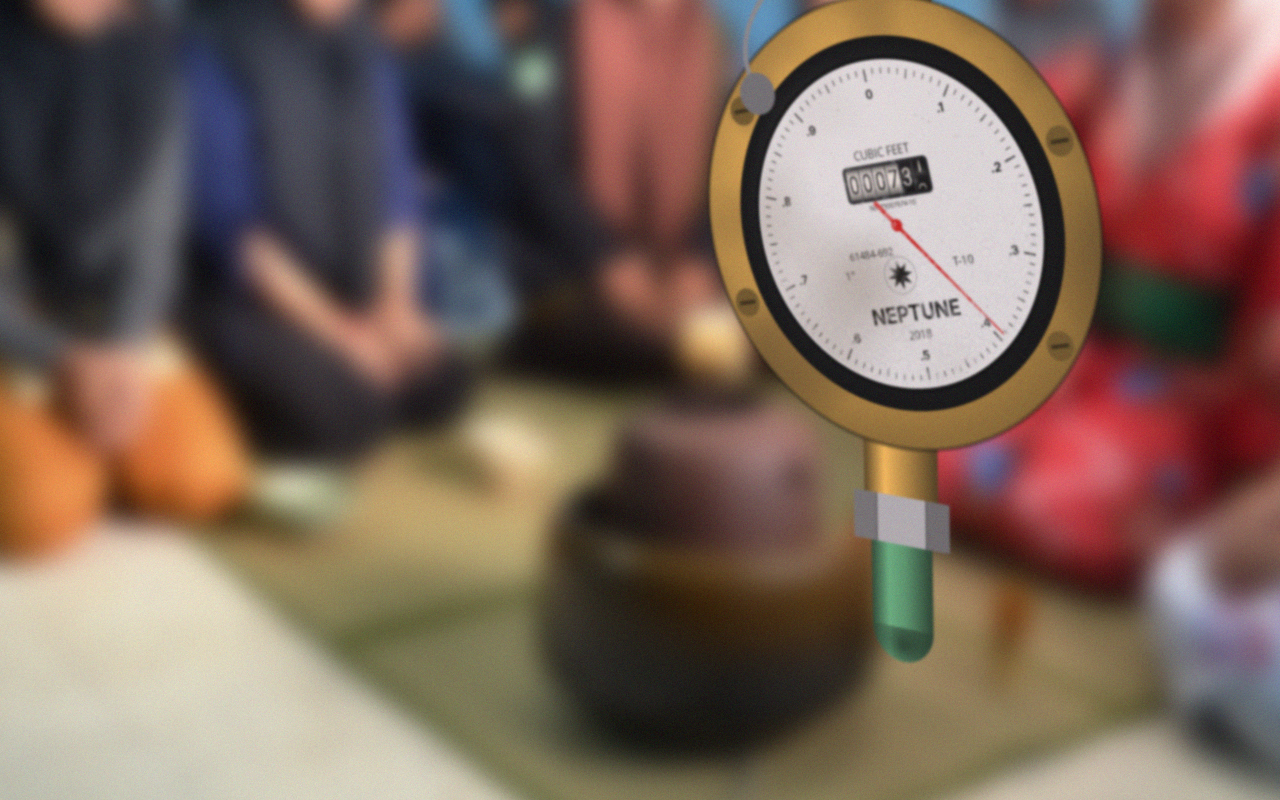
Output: 731.39
